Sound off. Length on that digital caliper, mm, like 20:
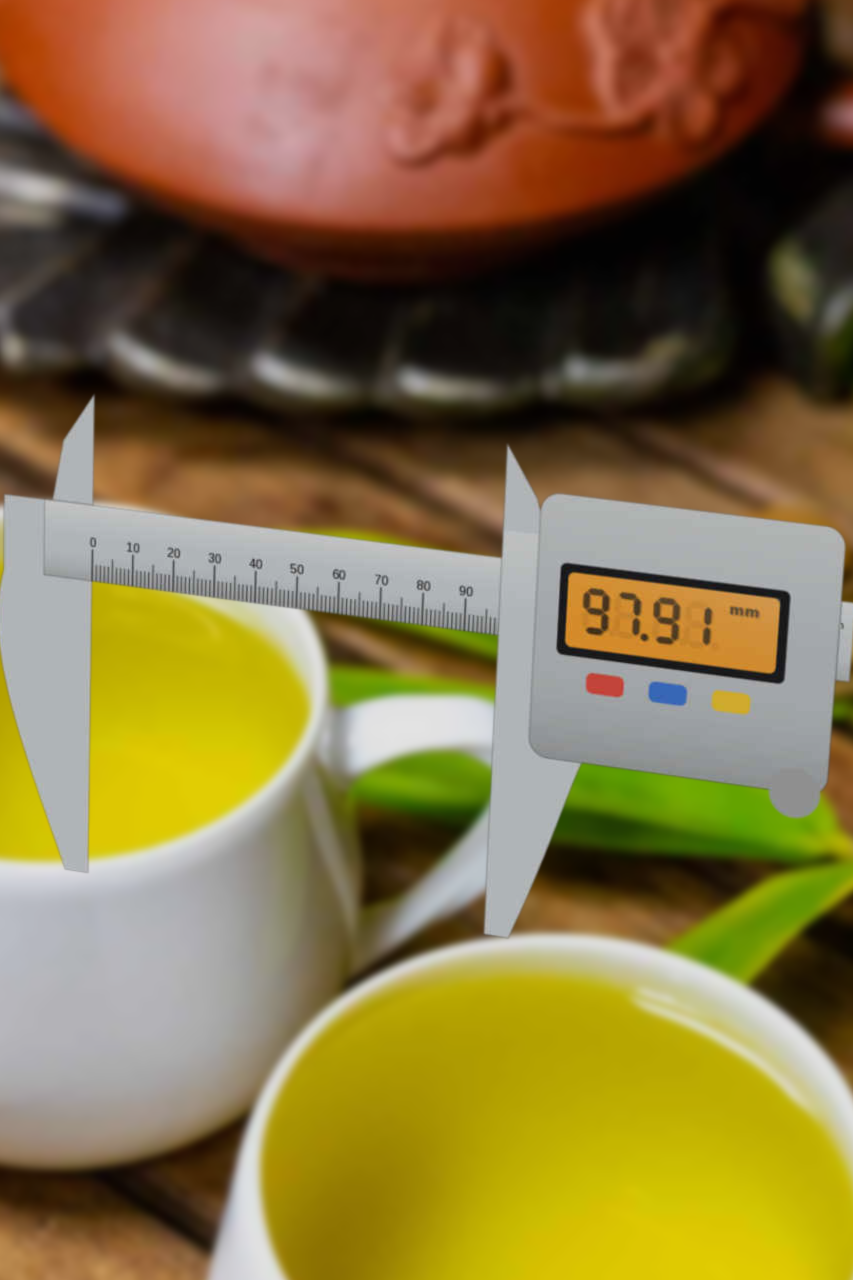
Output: 97.91
